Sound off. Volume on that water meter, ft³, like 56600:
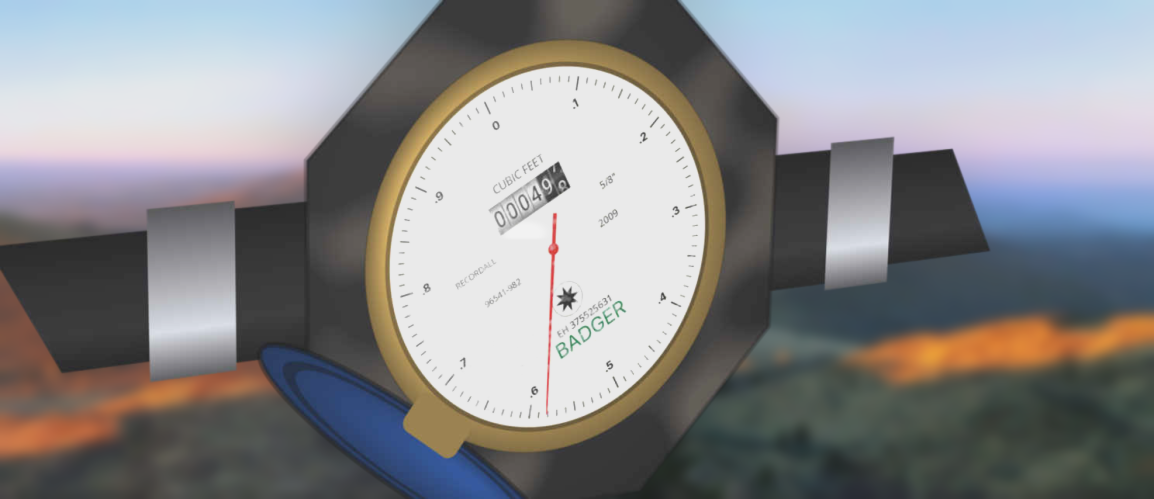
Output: 497.58
